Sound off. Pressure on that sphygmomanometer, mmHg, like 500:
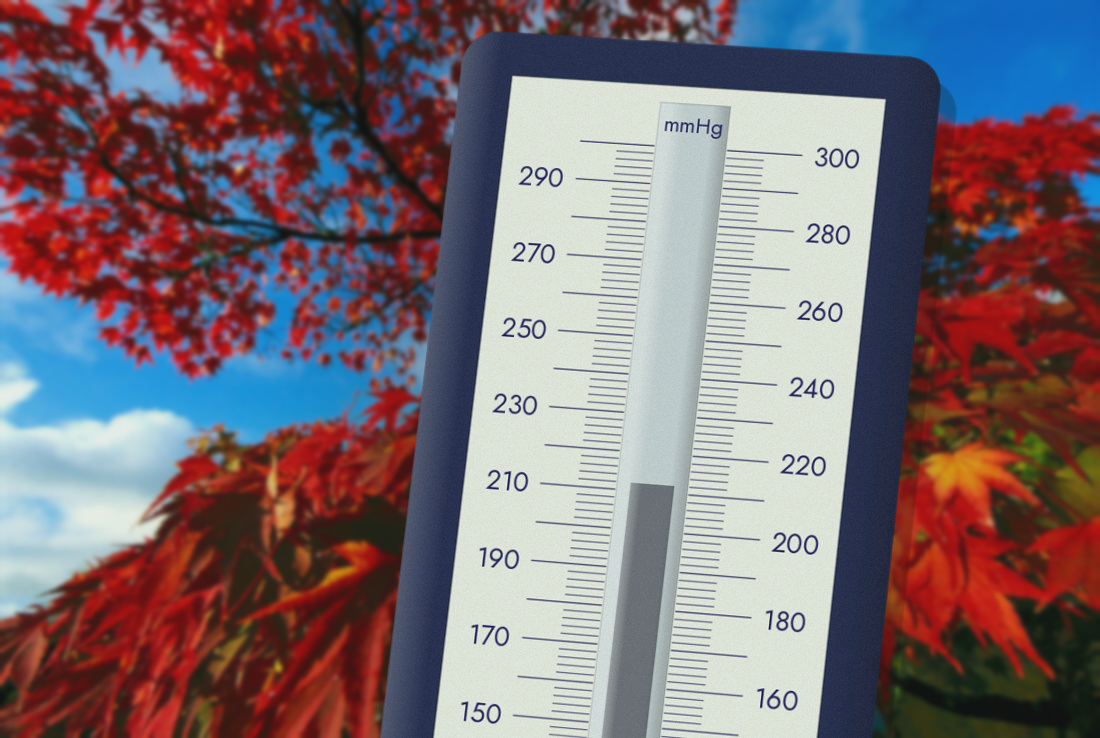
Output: 212
